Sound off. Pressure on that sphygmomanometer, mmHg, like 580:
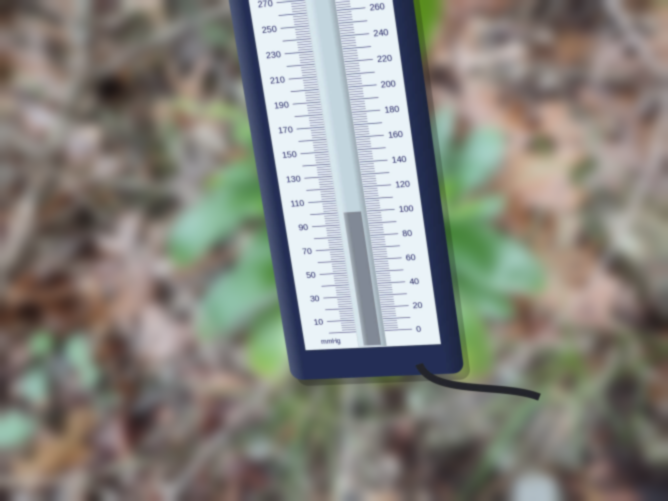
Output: 100
